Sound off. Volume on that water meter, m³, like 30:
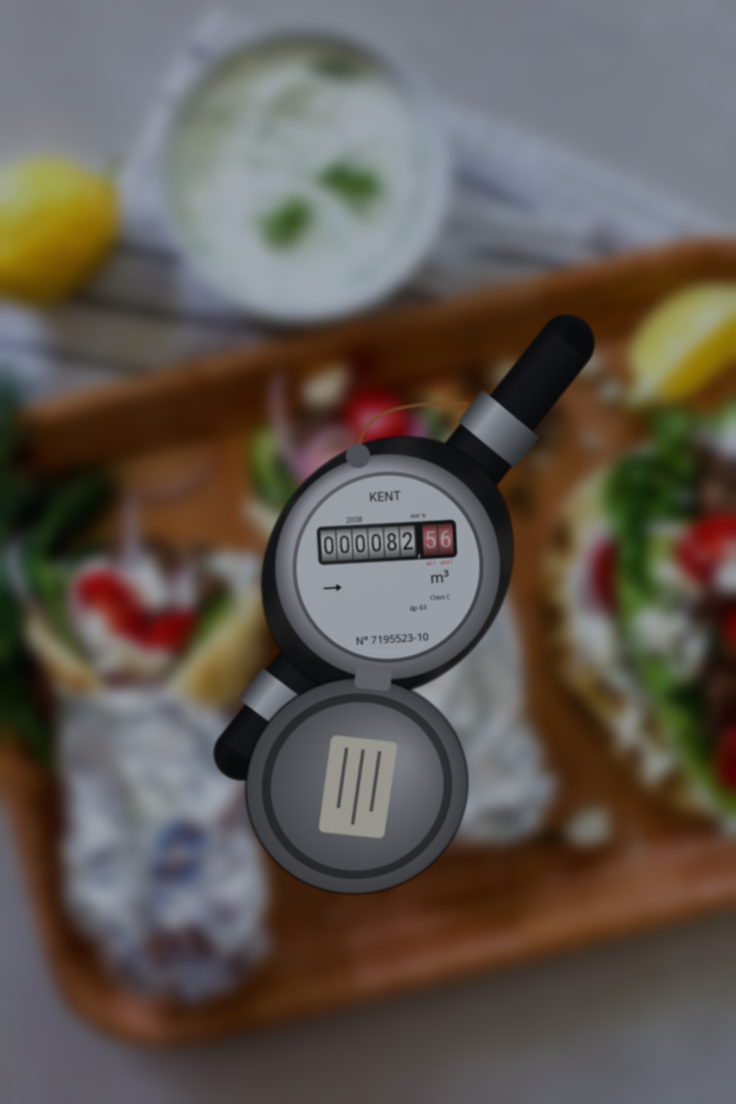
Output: 82.56
